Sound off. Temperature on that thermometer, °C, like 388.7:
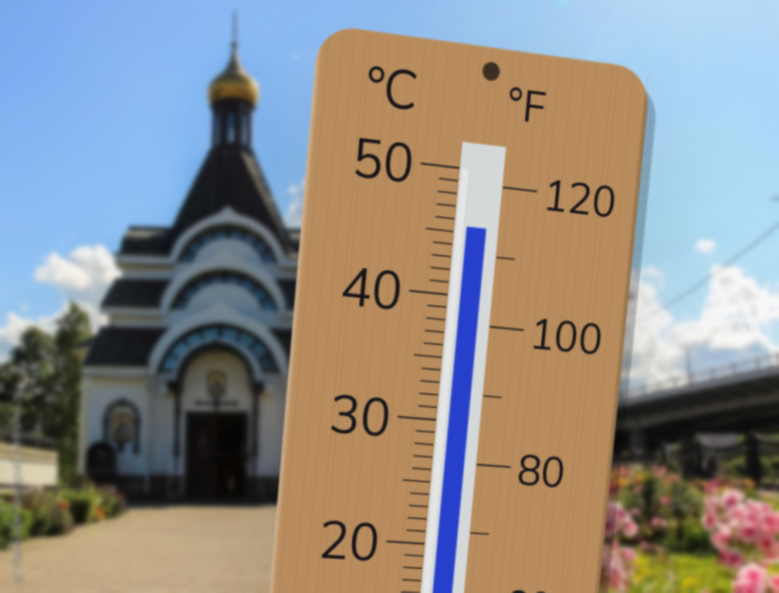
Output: 45.5
